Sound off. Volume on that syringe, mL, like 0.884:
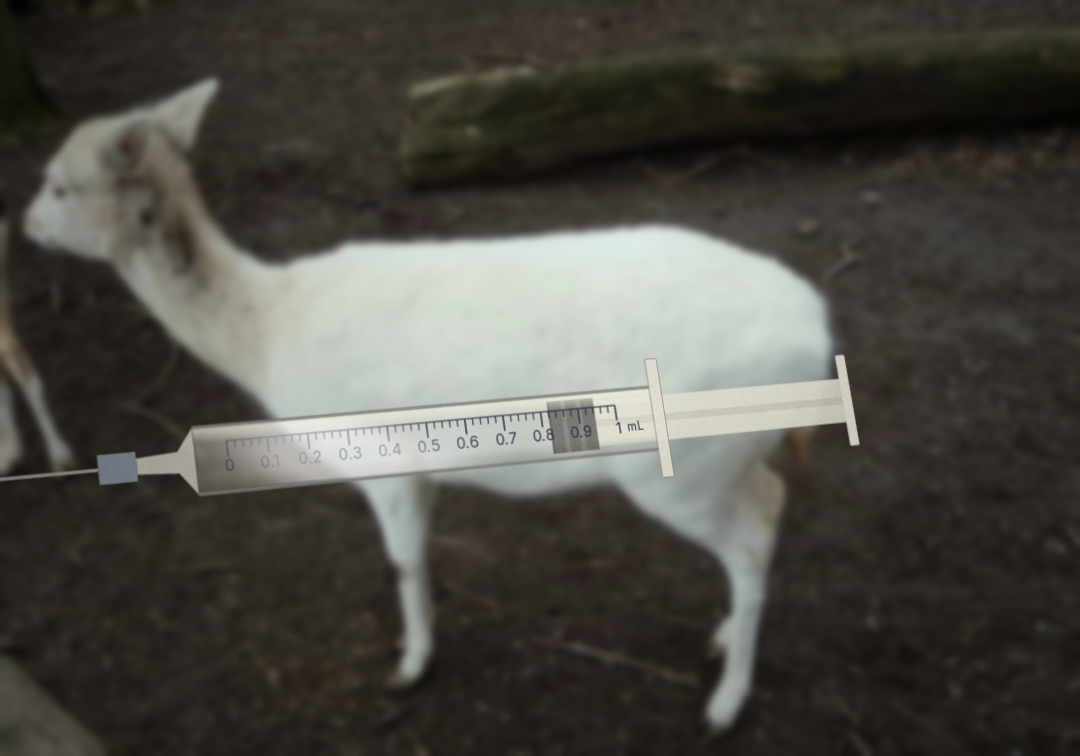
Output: 0.82
